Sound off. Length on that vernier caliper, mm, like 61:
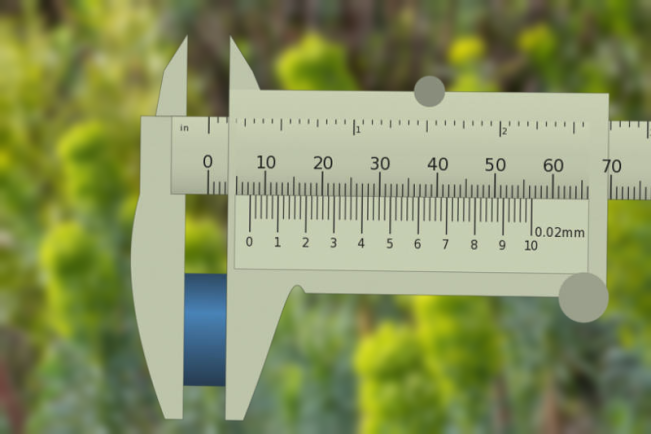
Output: 7.4
